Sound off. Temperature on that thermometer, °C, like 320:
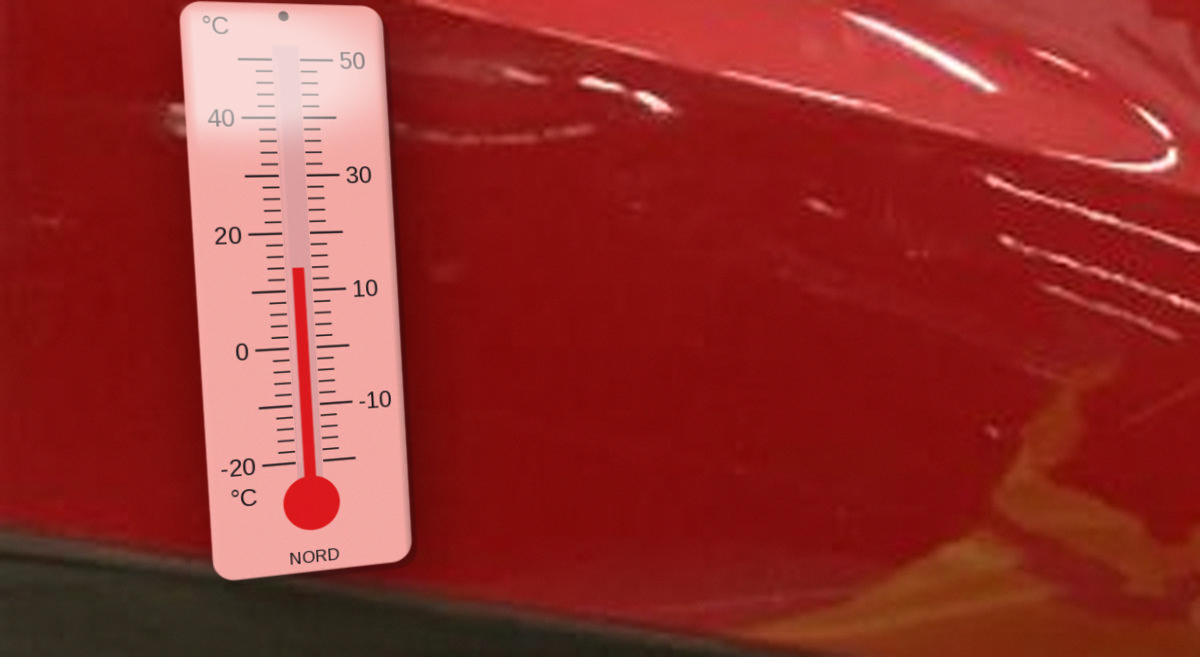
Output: 14
